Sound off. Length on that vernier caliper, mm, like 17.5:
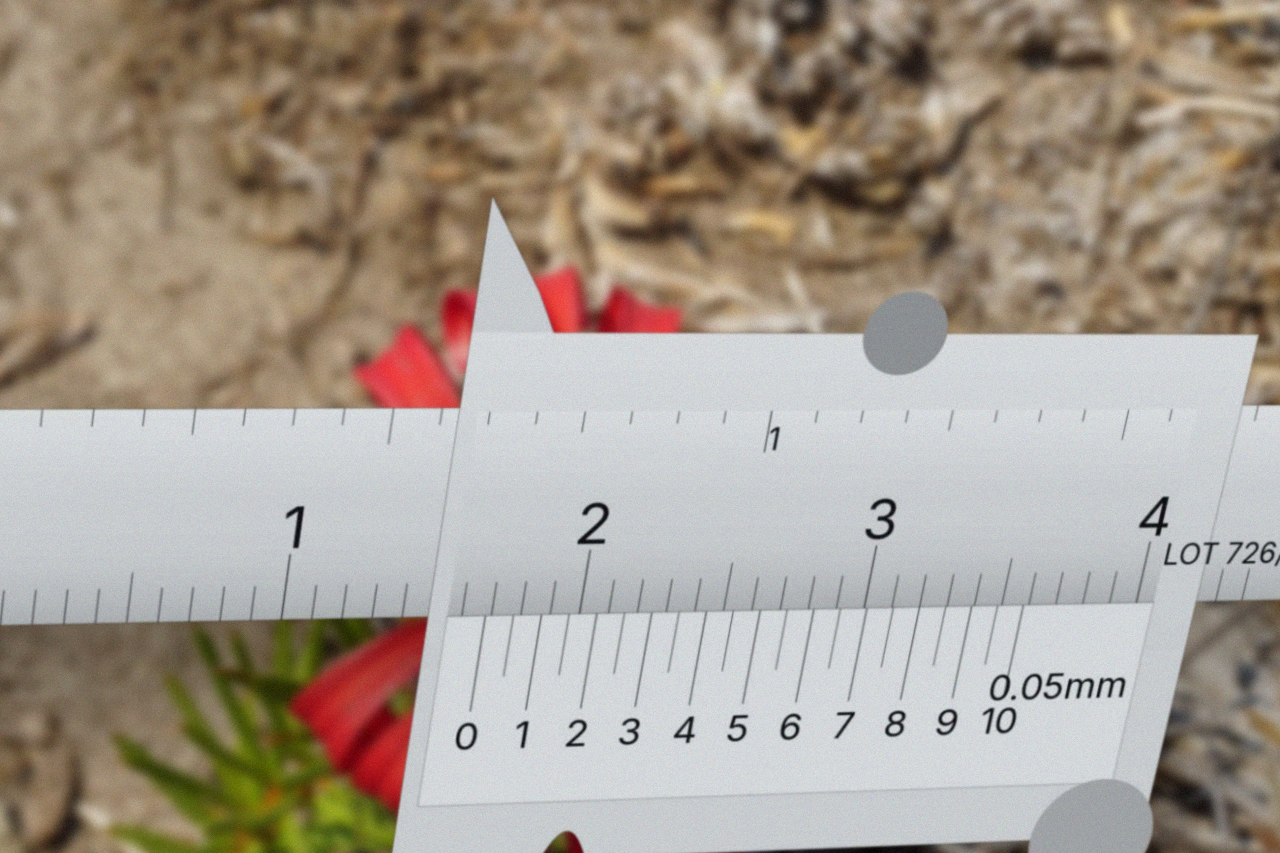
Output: 16.8
